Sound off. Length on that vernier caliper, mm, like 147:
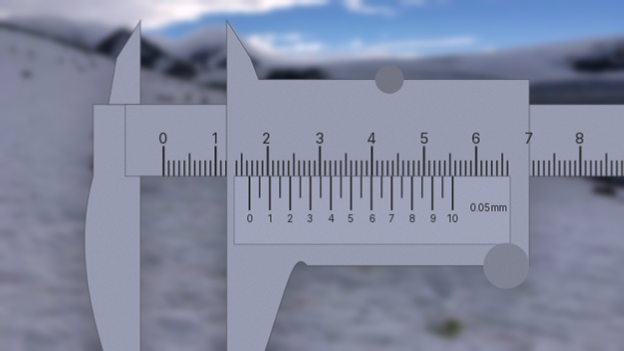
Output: 16.5
